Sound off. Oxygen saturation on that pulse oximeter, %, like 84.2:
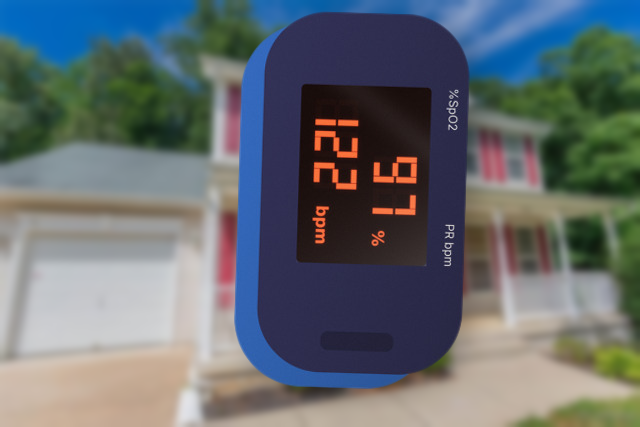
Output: 97
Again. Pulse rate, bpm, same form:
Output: 122
